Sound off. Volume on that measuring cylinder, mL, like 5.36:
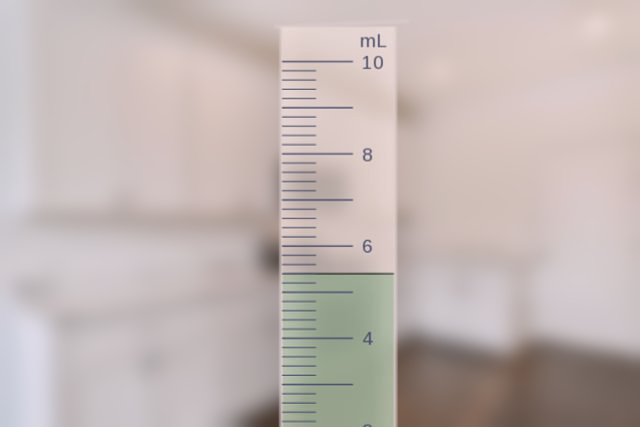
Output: 5.4
